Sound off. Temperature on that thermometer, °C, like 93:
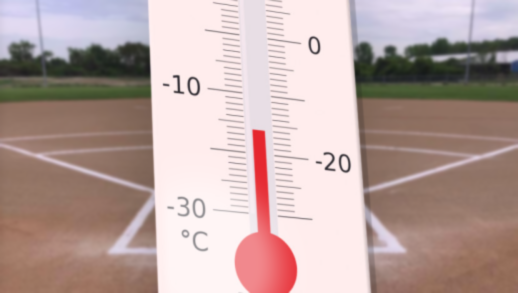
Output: -16
